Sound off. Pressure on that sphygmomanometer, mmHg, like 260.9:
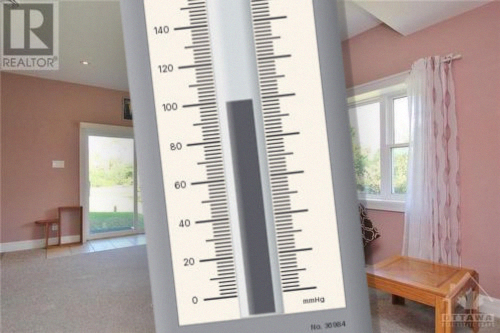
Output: 100
